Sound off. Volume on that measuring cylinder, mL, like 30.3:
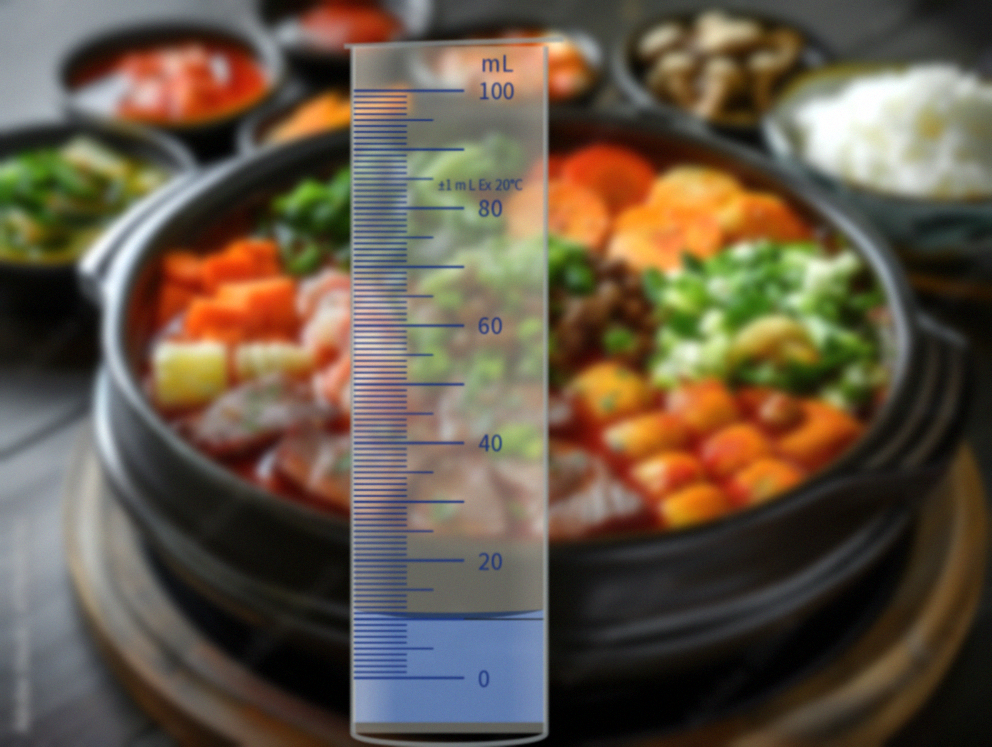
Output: 10
